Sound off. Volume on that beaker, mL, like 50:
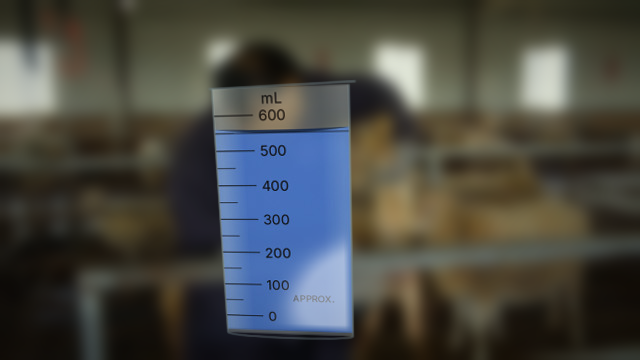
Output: 550
